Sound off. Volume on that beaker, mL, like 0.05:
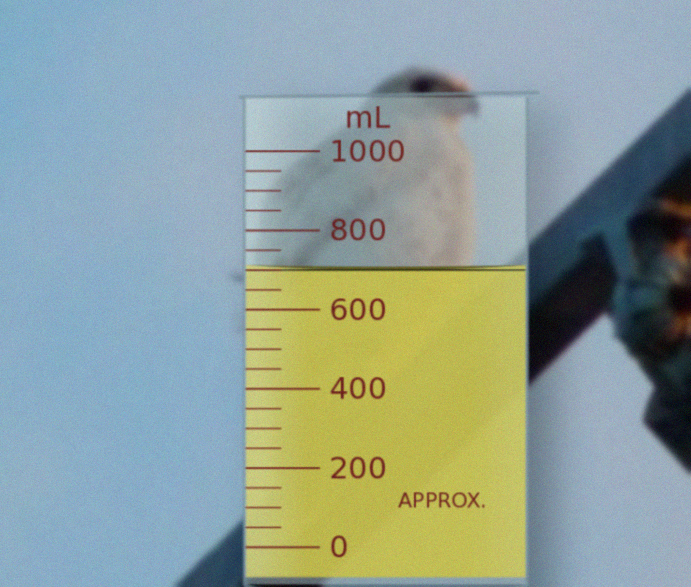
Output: 700
